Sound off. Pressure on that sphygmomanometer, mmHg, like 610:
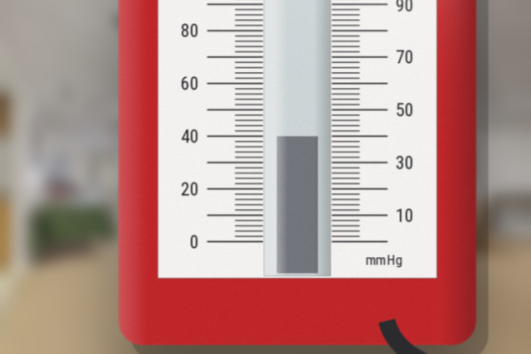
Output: 40
